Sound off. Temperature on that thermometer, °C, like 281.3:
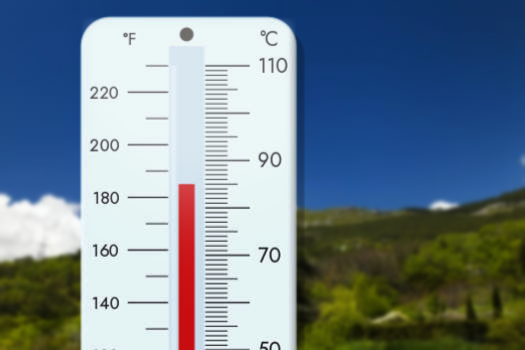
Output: 85
